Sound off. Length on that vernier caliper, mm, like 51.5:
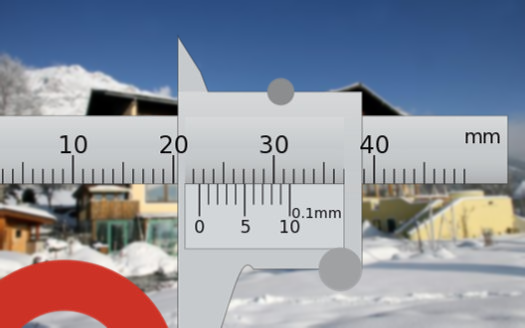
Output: 22.6
